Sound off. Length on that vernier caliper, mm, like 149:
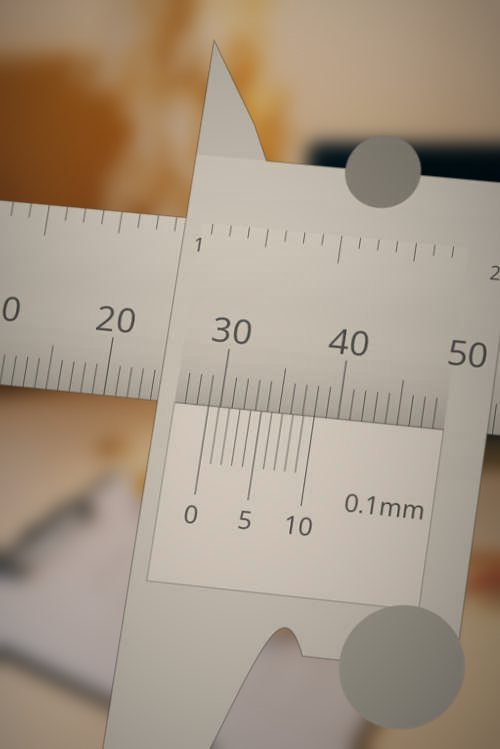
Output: 29.0
